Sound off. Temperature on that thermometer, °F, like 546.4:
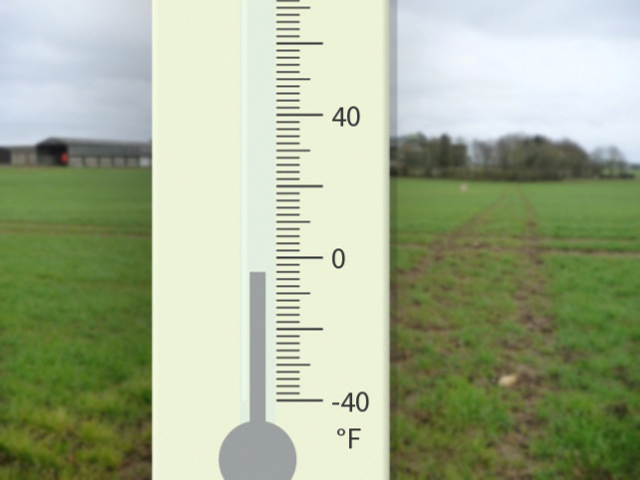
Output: -4
